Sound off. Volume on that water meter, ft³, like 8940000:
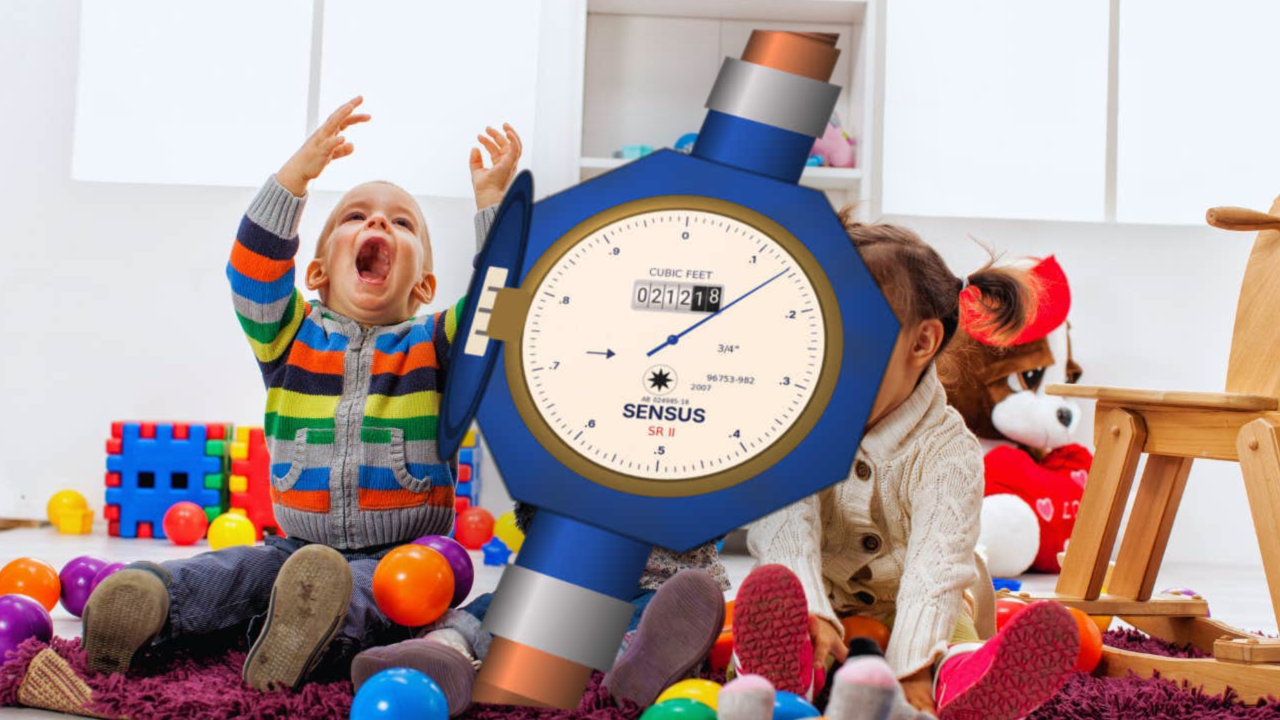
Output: 21218.14
